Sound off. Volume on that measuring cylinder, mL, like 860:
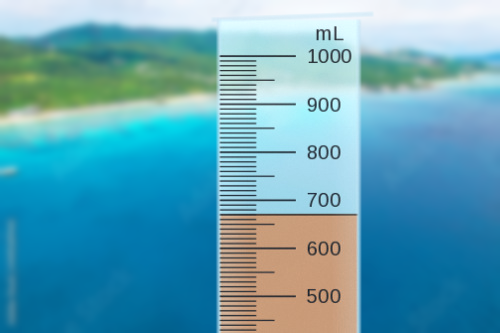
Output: 670
